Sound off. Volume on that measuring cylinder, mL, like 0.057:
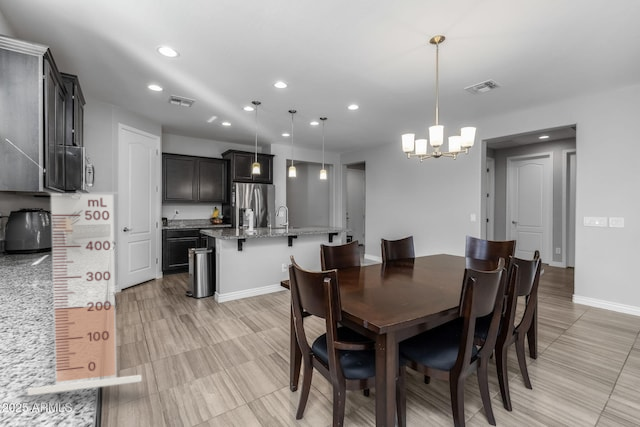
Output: 200
